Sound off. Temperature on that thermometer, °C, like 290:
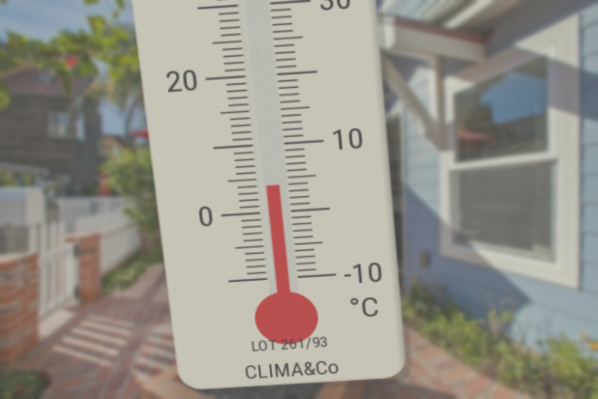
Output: 4
